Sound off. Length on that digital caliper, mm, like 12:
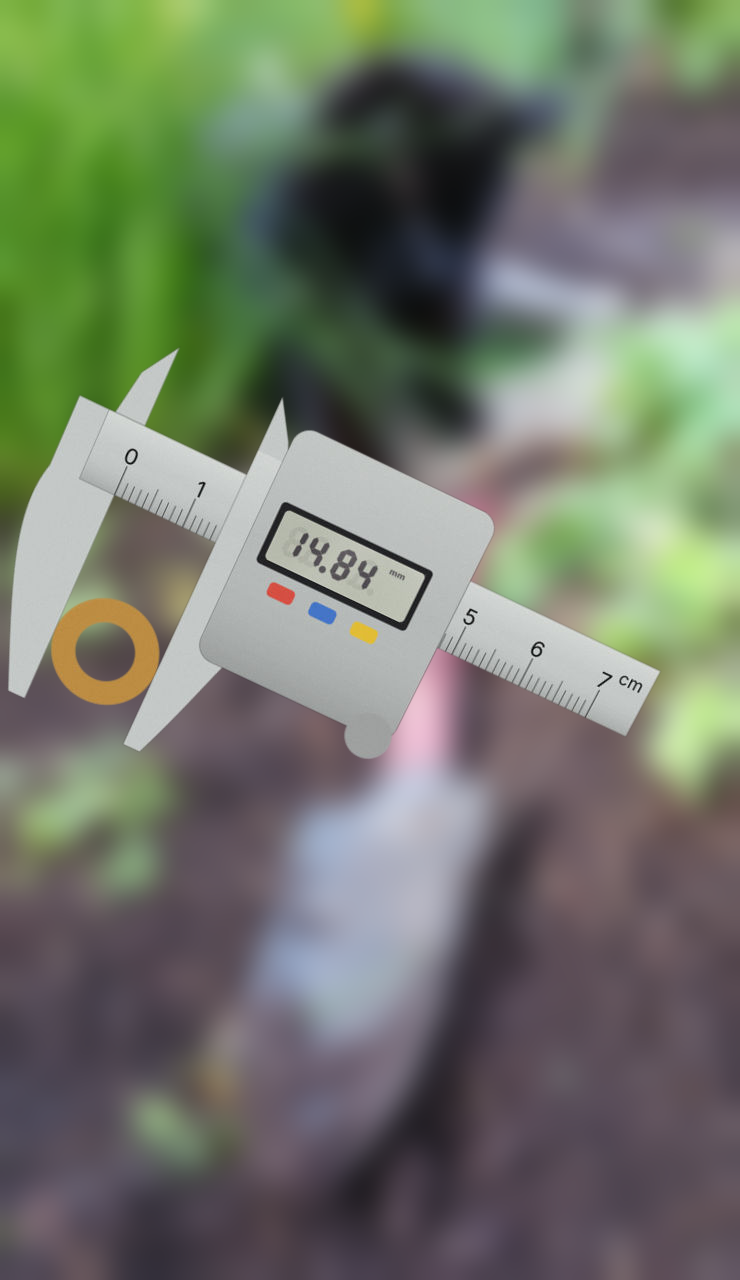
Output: 14.84
